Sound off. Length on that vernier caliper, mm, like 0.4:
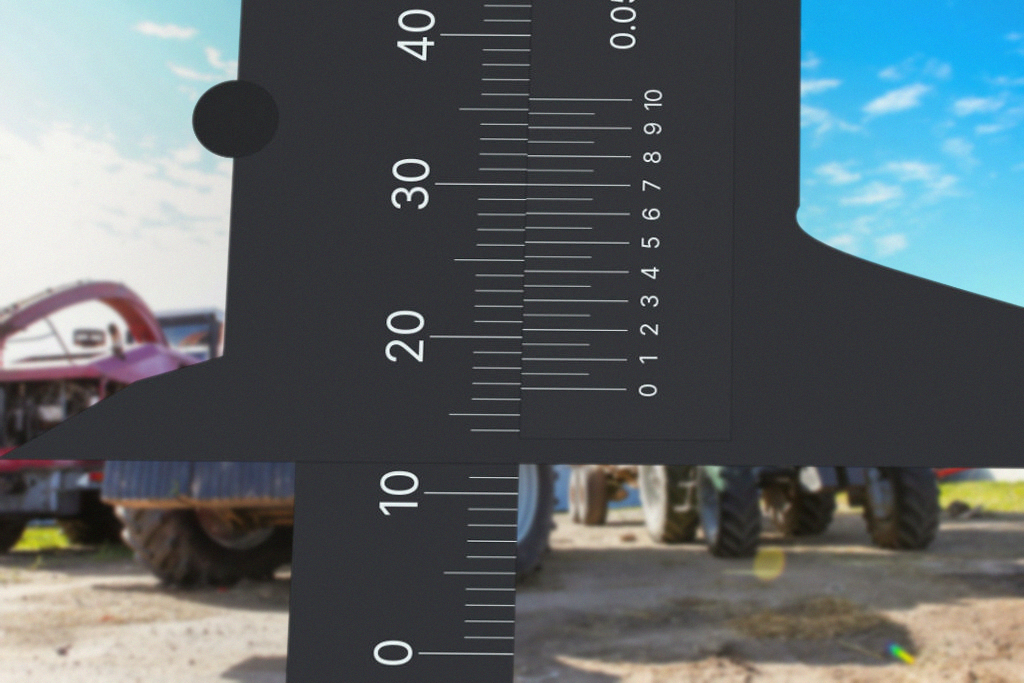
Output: 16.7
